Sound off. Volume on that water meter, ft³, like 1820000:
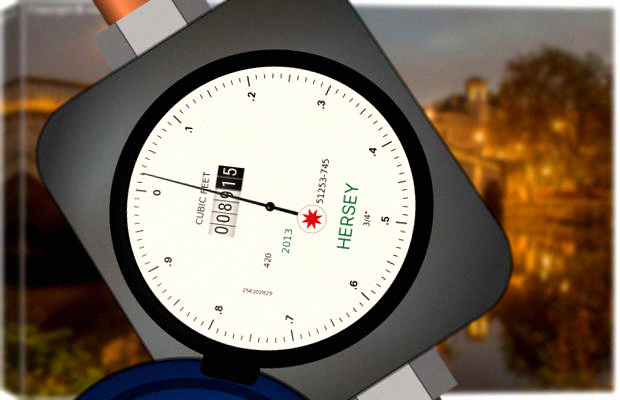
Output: 8915.02
